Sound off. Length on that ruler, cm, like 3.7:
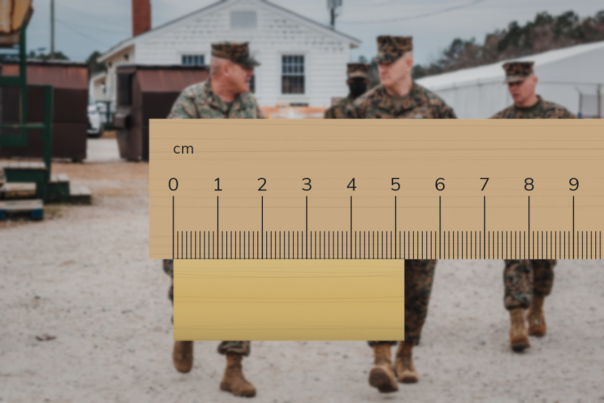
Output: 5.2
